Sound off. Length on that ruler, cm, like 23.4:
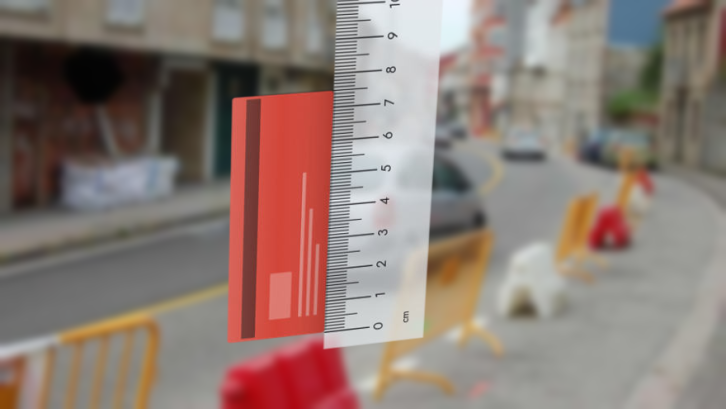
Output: 7.5
